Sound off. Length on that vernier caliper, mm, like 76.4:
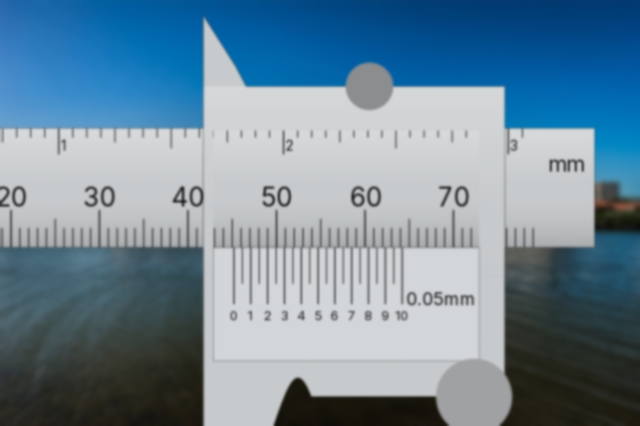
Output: 45.2
